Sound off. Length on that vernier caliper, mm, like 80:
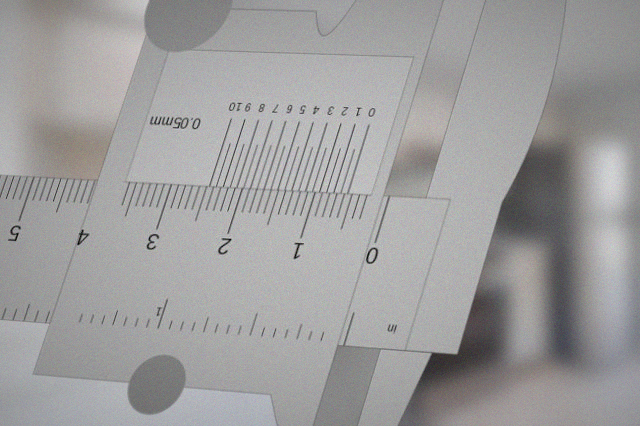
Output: 5.6
